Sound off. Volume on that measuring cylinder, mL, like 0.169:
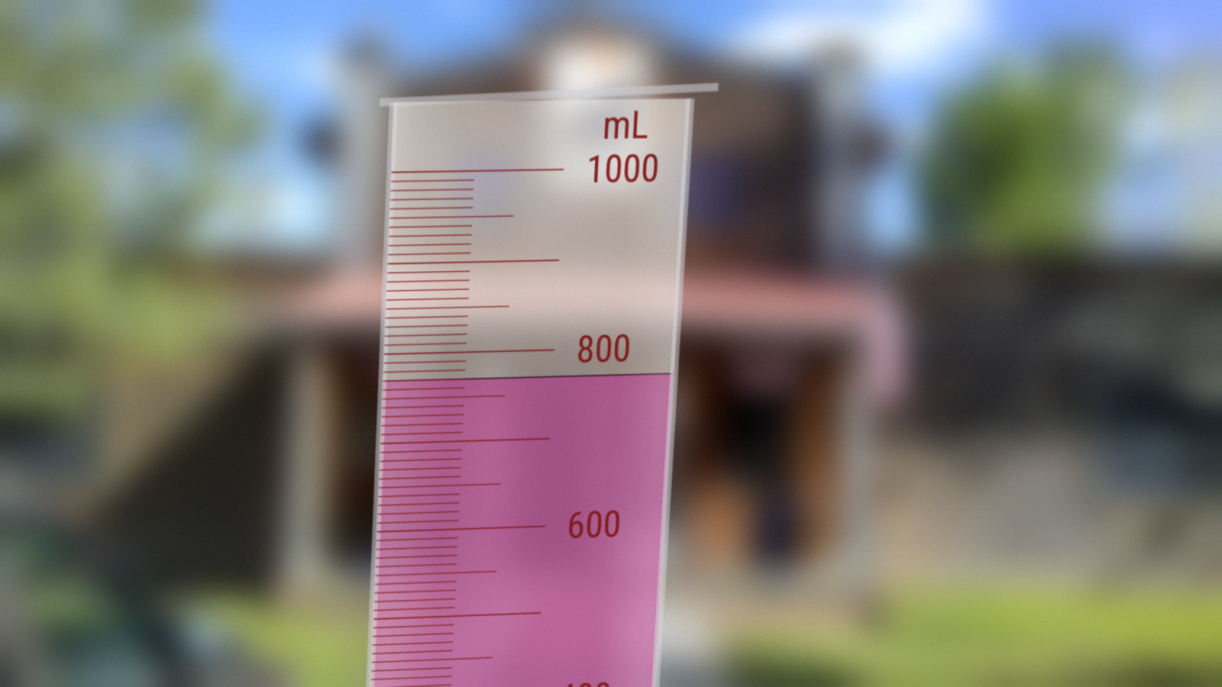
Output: 770
